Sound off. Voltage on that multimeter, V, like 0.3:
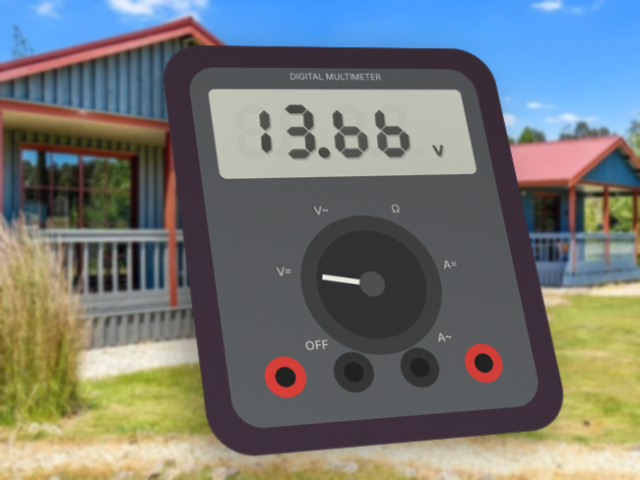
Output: 13.66
